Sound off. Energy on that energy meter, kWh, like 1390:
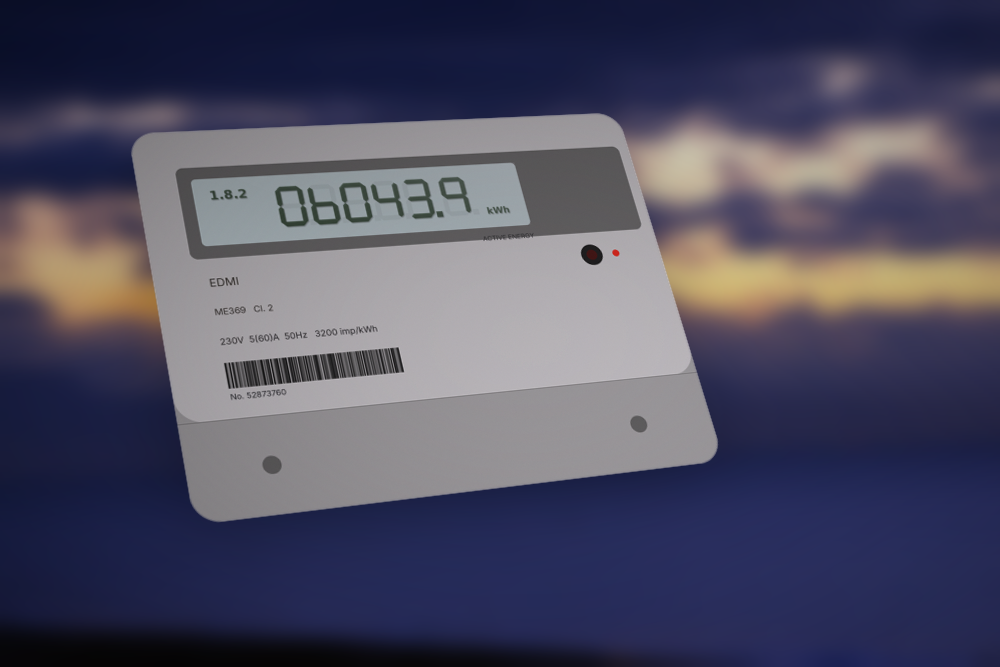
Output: 6043.9
